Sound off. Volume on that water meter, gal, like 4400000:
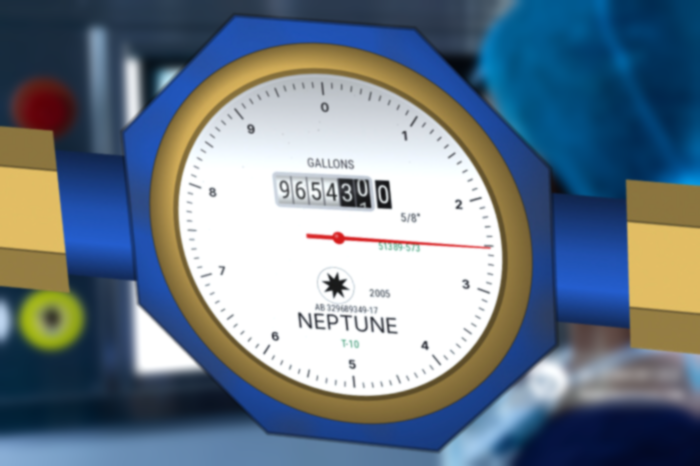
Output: 9654302.5
